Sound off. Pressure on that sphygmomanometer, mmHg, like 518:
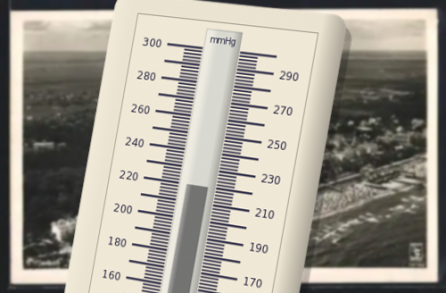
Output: 220
